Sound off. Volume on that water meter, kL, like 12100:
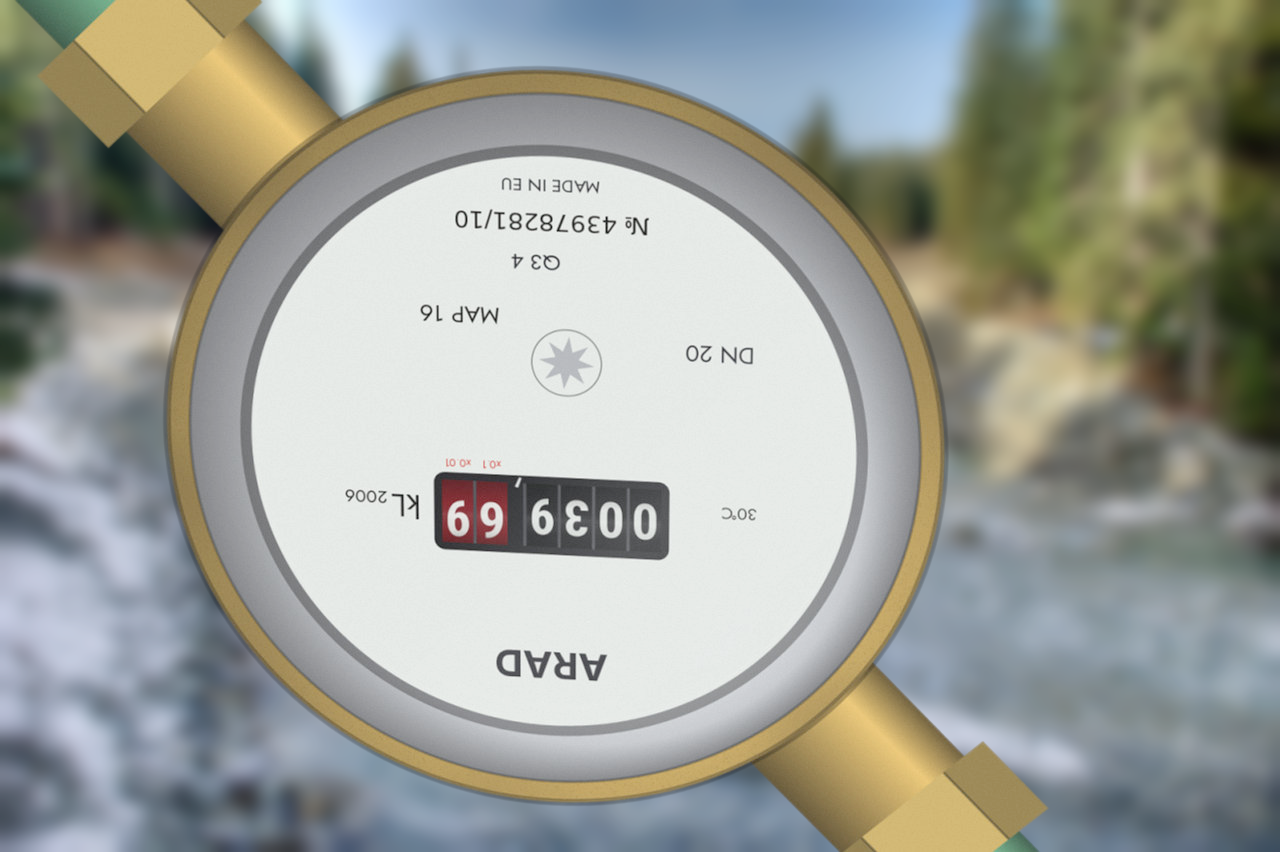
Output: 39.69
